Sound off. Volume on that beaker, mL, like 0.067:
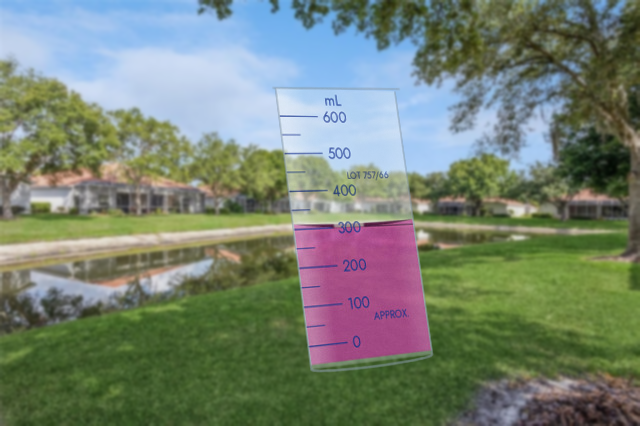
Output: 300
